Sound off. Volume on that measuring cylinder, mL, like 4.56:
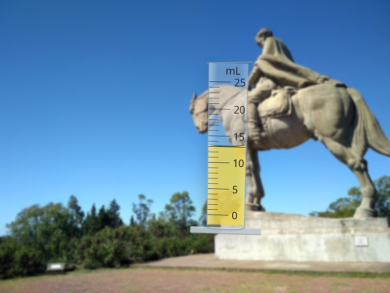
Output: 13
